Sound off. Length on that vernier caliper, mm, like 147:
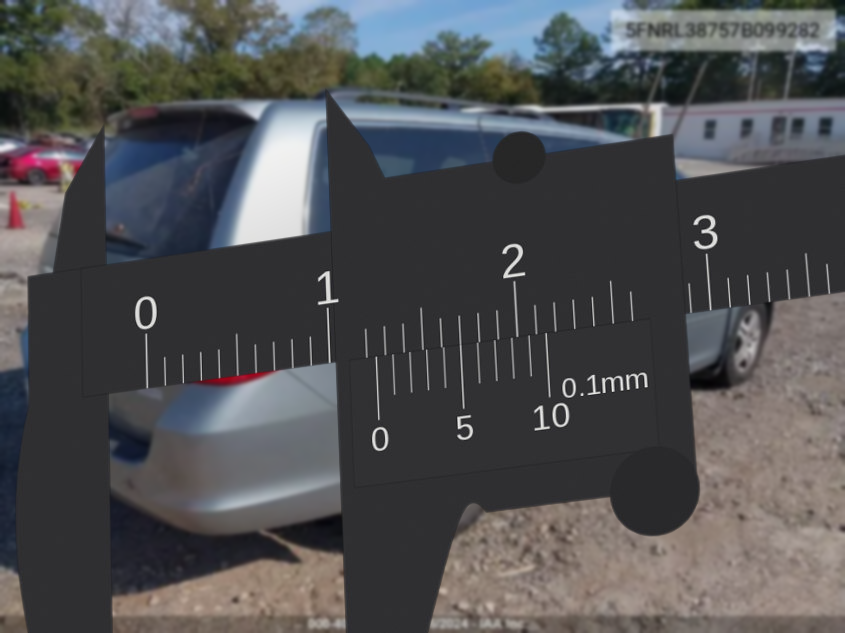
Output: 12.5
